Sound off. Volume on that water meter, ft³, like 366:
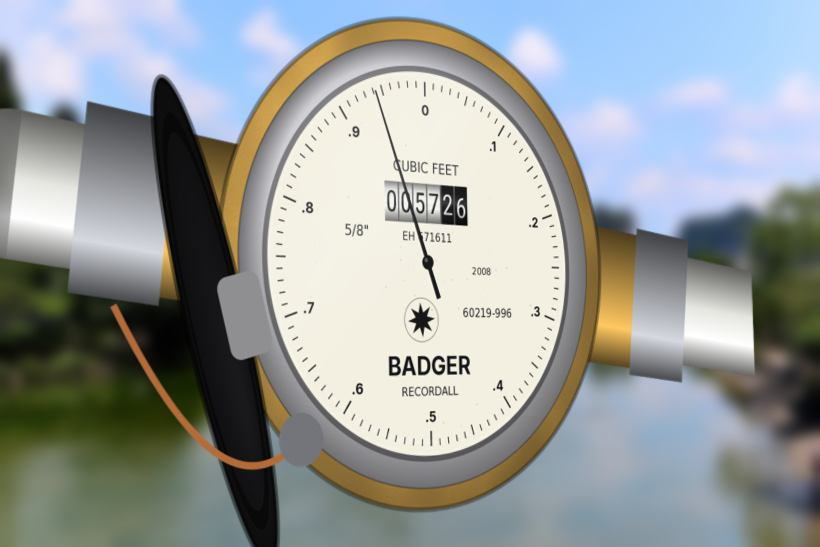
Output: 5725.94
